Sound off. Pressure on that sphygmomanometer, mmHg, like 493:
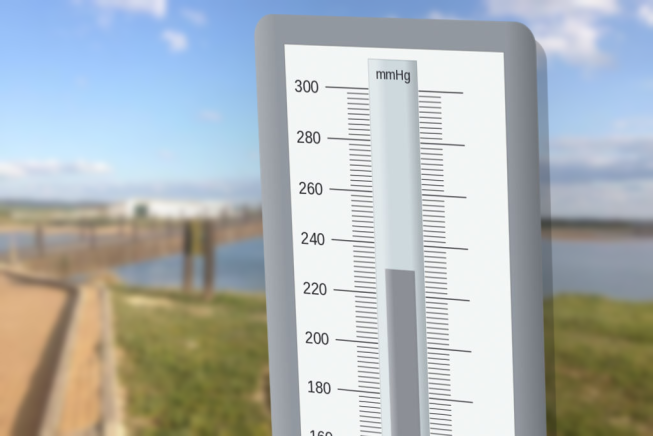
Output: 230
